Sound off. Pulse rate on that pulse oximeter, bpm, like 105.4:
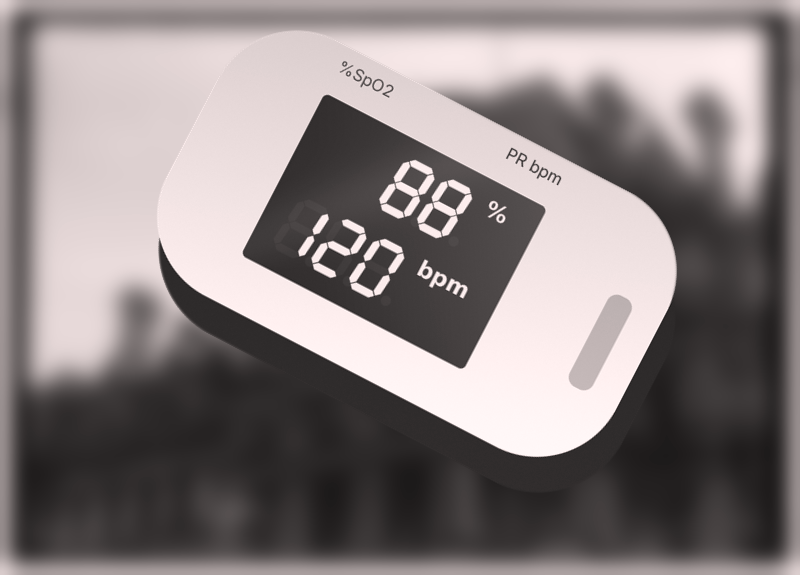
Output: 120
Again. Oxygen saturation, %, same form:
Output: 88
